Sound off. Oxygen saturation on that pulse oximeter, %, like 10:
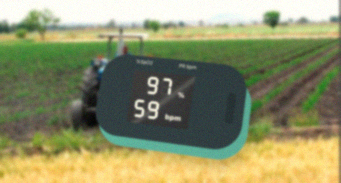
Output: 97
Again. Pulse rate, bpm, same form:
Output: 59
